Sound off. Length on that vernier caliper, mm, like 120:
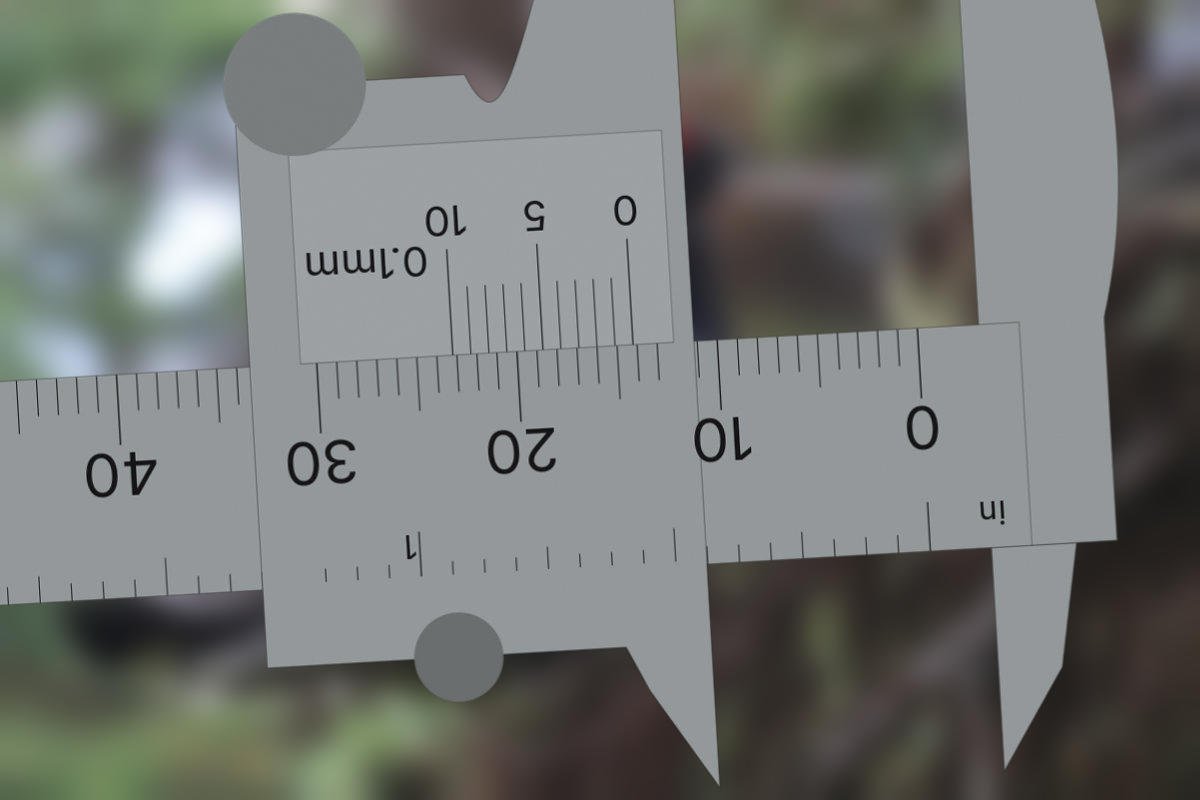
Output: 14.2
